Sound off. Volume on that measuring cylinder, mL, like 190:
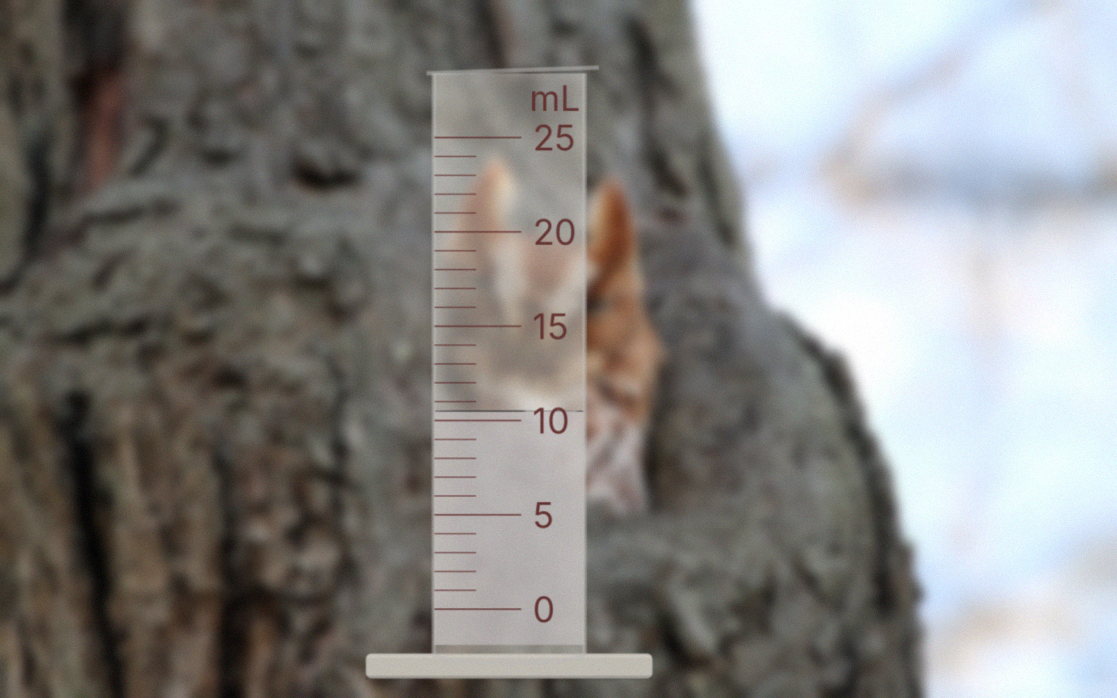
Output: 10.5
